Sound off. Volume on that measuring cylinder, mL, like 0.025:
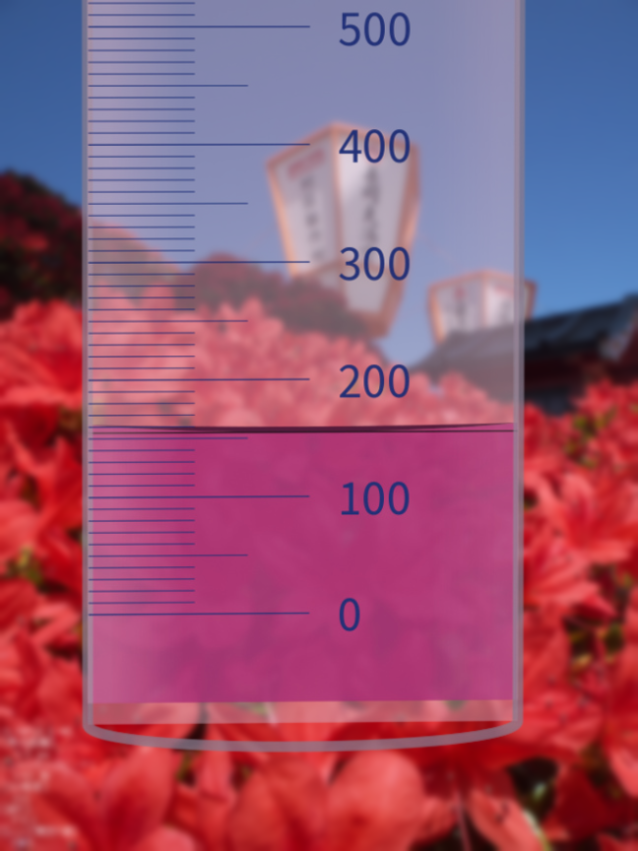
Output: 155
